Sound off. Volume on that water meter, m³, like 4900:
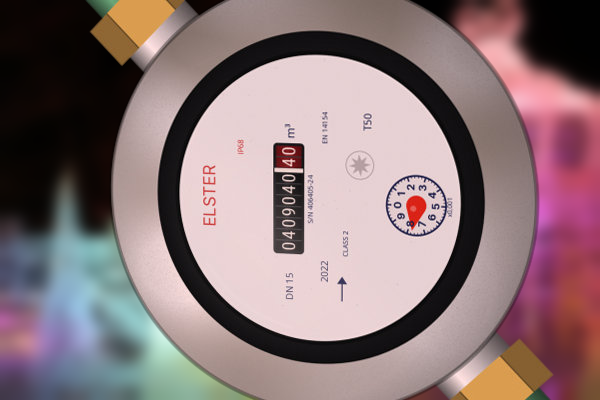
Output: 409040.407
